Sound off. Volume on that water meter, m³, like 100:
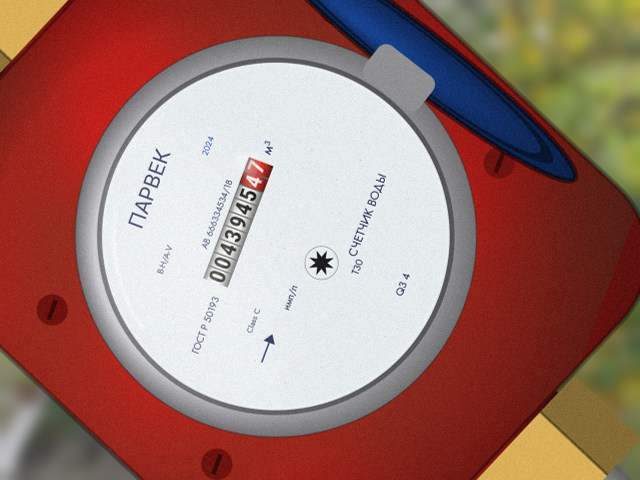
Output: 43945.47
